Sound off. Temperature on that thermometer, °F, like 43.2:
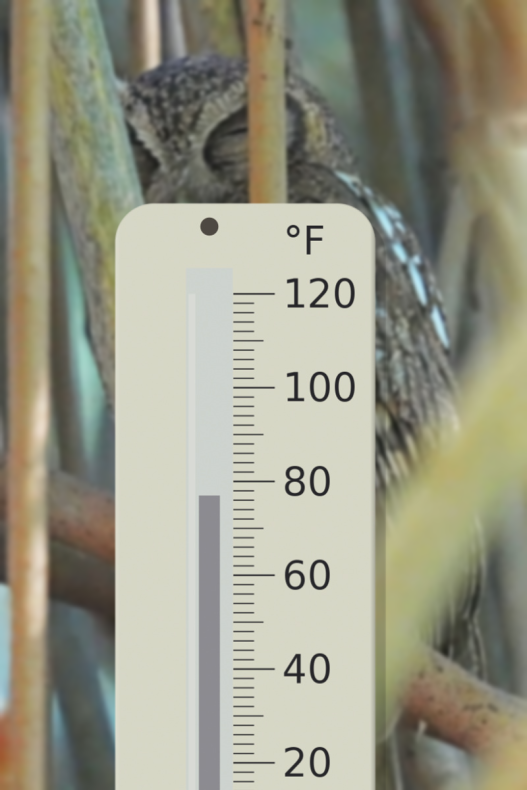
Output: 77
